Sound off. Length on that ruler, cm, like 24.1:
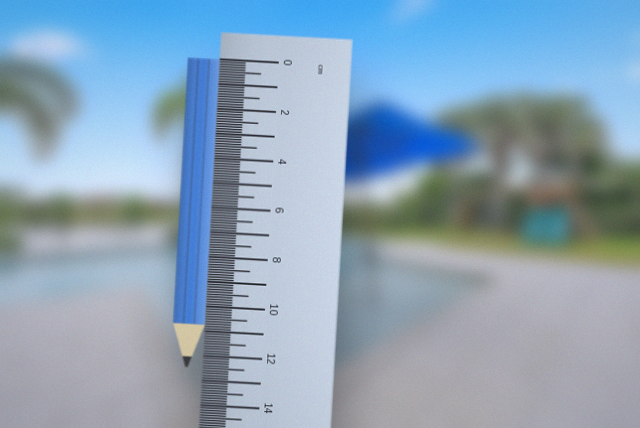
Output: 12.5
